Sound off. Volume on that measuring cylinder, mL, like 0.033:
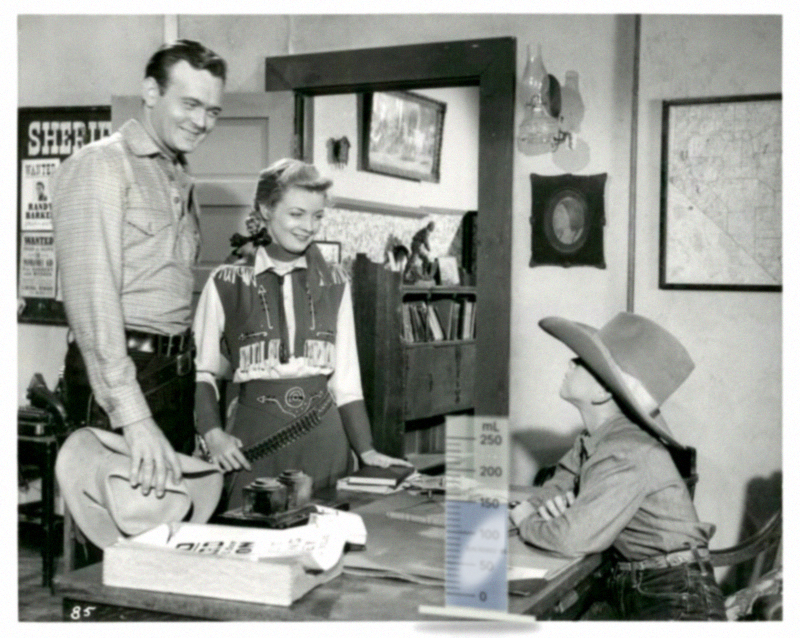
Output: 150
